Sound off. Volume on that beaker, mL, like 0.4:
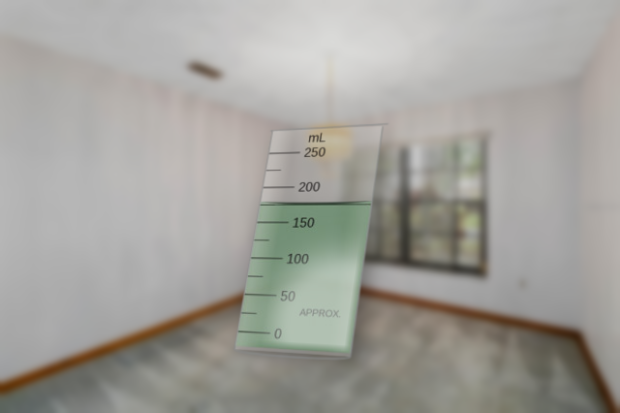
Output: 175
